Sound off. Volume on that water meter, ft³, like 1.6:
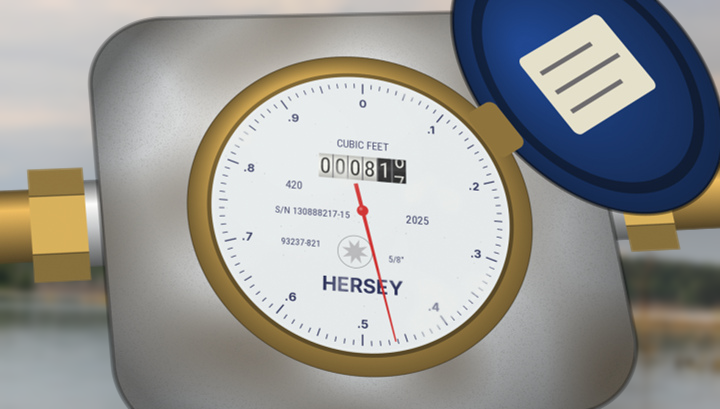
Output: 816.46
